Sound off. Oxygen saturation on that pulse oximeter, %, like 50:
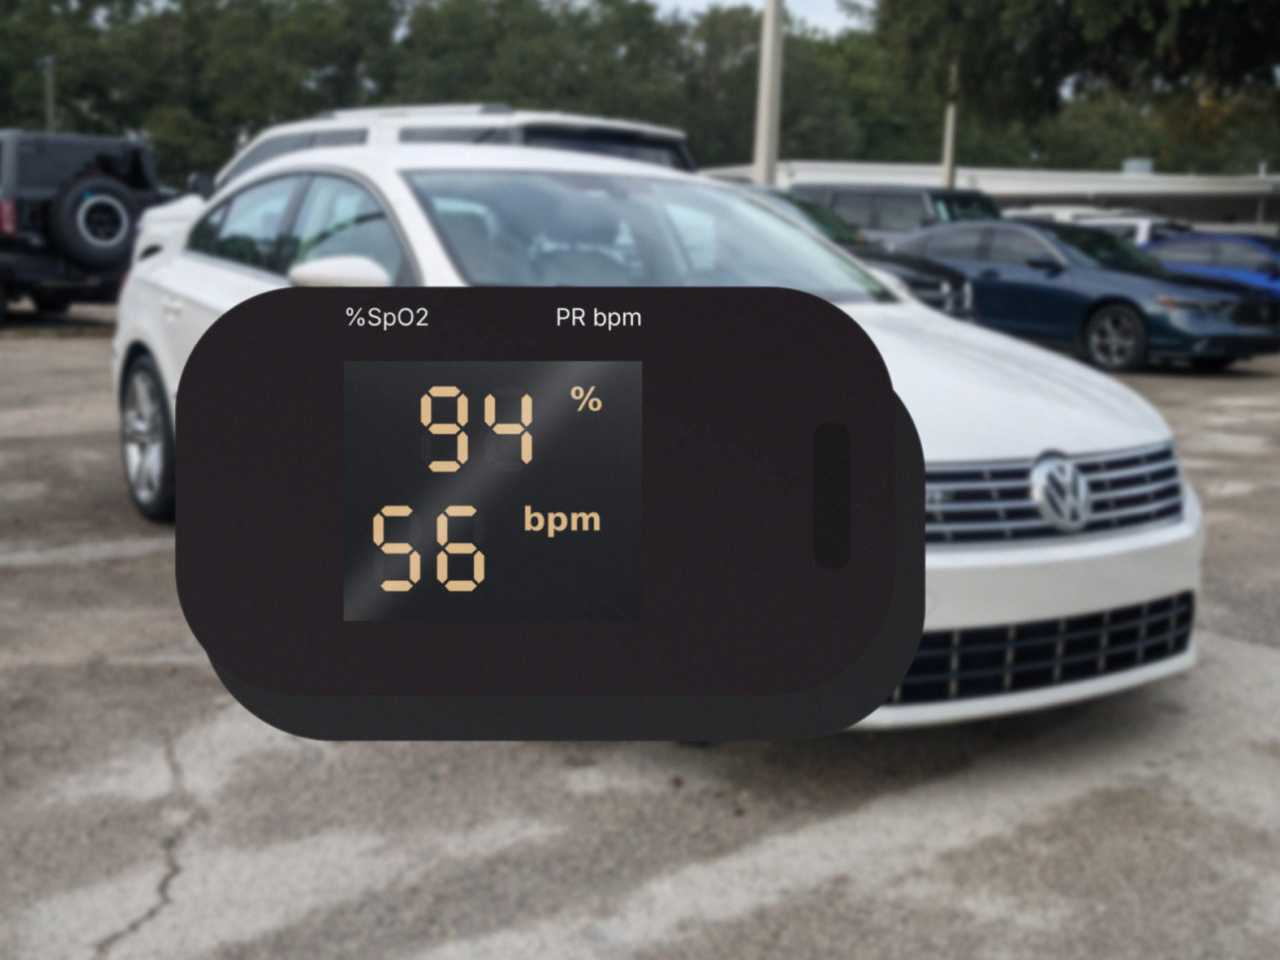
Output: 94
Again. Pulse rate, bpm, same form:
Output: 56
